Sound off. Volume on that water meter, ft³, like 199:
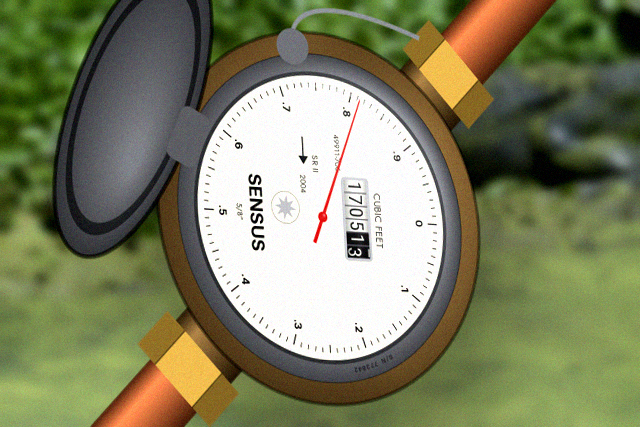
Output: 170512.81
